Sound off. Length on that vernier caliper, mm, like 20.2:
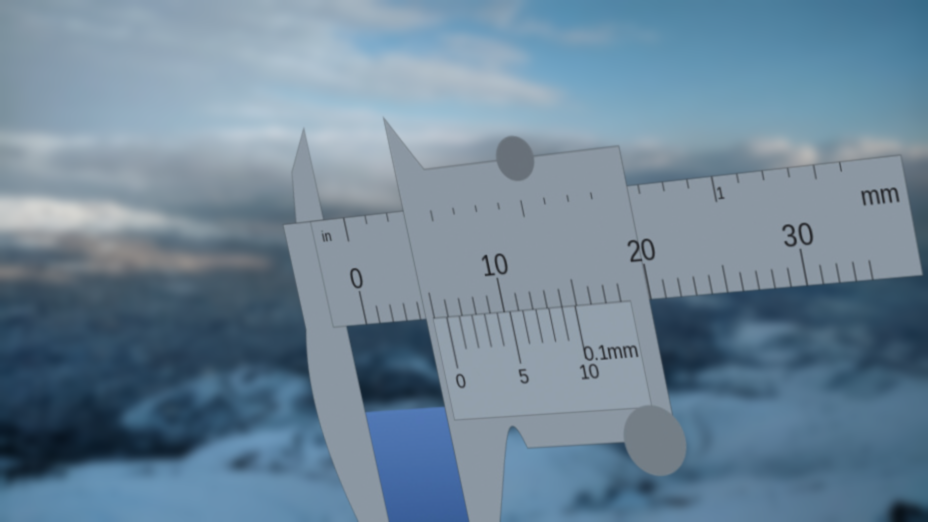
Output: 5.9
